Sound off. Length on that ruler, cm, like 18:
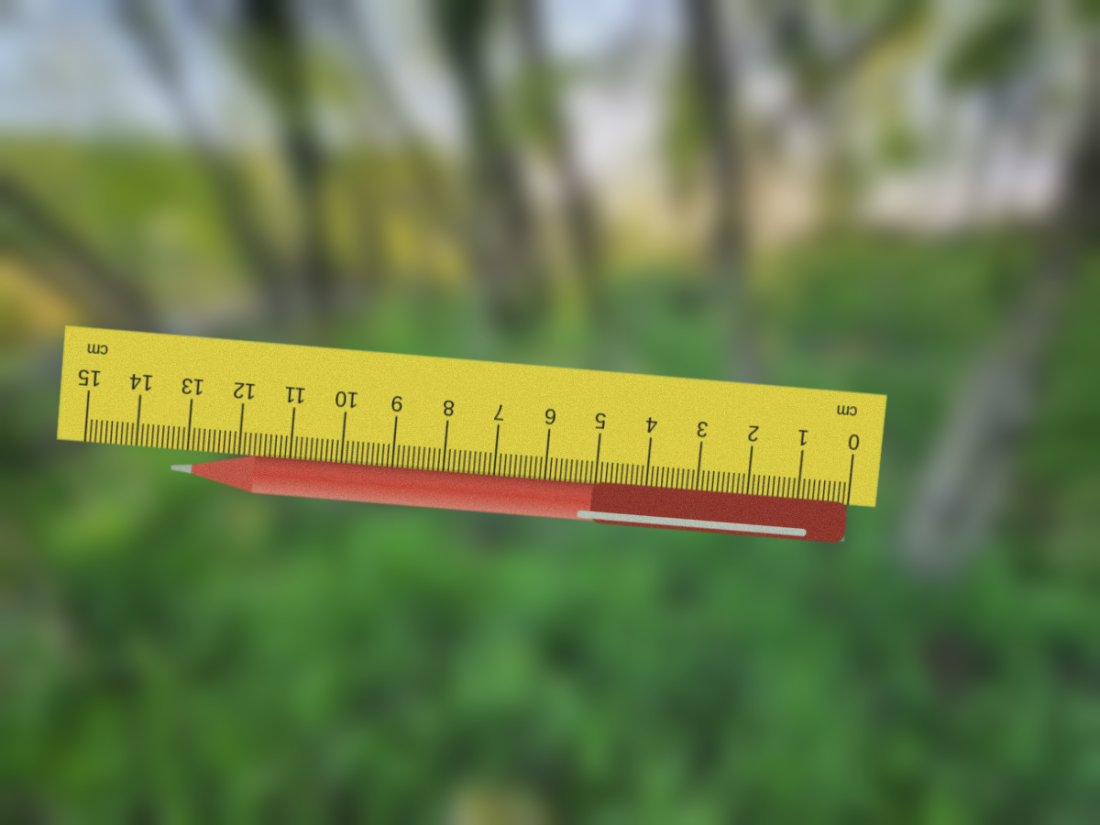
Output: 13.3
